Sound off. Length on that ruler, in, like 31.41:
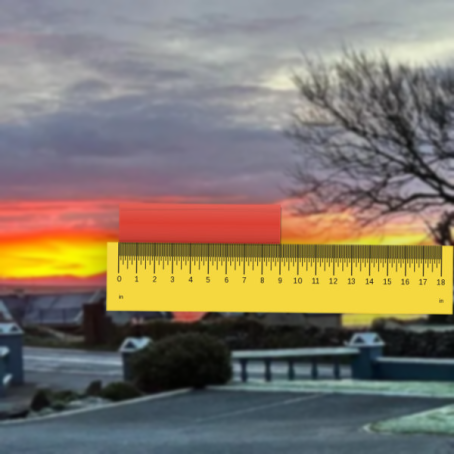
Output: 9
